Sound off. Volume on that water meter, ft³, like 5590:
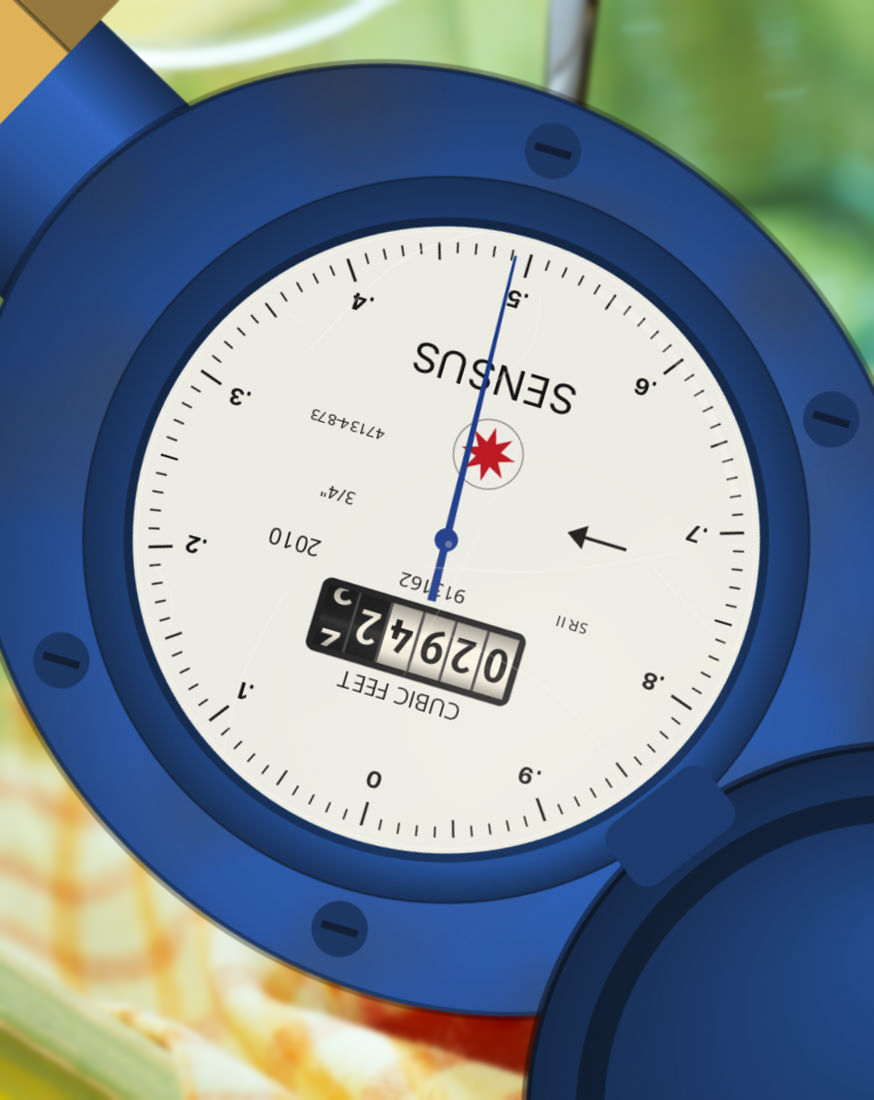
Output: 29422.49
